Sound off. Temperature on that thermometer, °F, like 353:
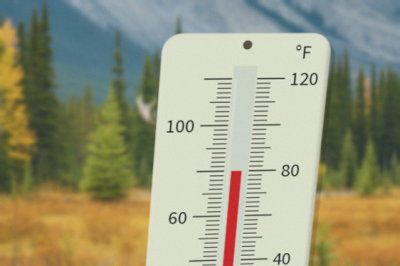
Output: 80
